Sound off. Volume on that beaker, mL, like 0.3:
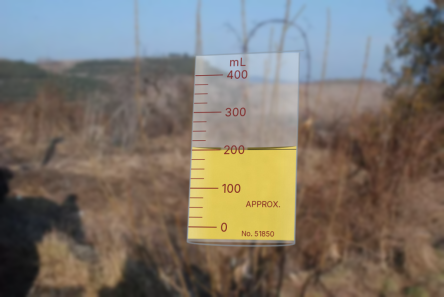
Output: 200
